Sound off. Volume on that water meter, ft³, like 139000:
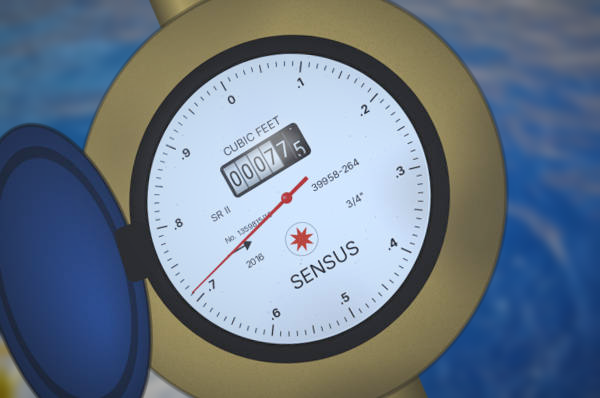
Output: 774.71
